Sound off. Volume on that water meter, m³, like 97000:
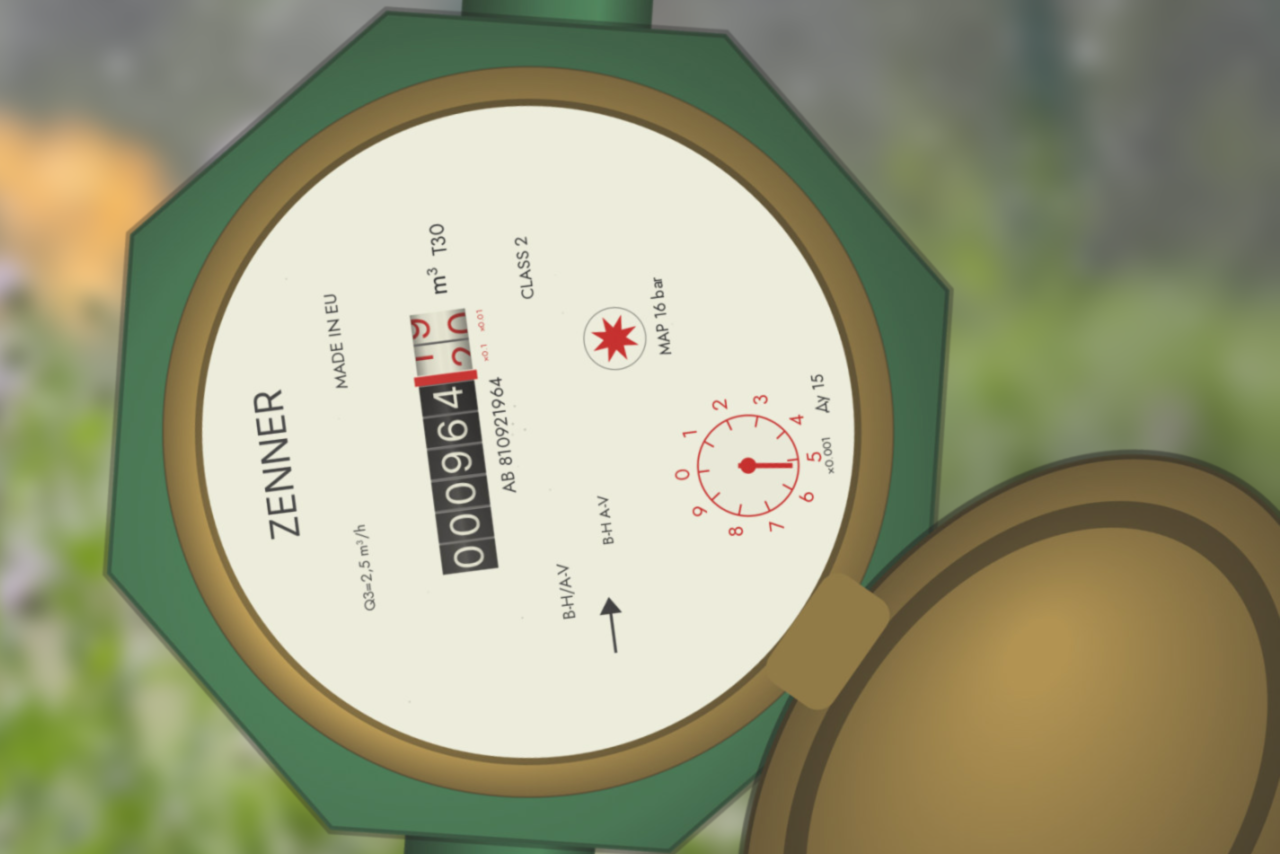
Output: 964.195
